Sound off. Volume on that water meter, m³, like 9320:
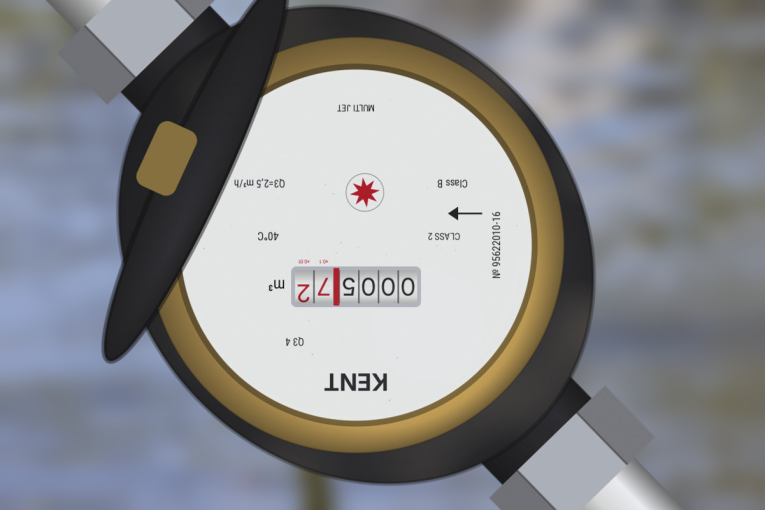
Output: 5.72
